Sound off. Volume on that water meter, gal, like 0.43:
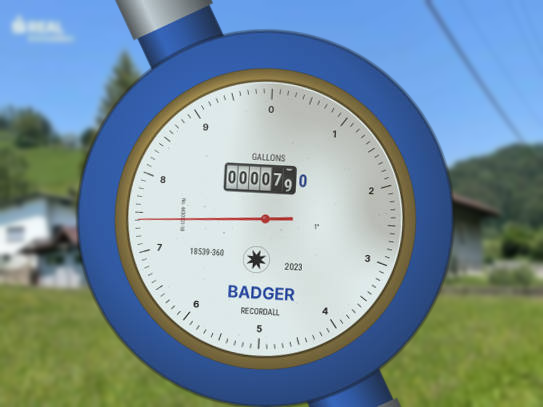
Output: 787.4
